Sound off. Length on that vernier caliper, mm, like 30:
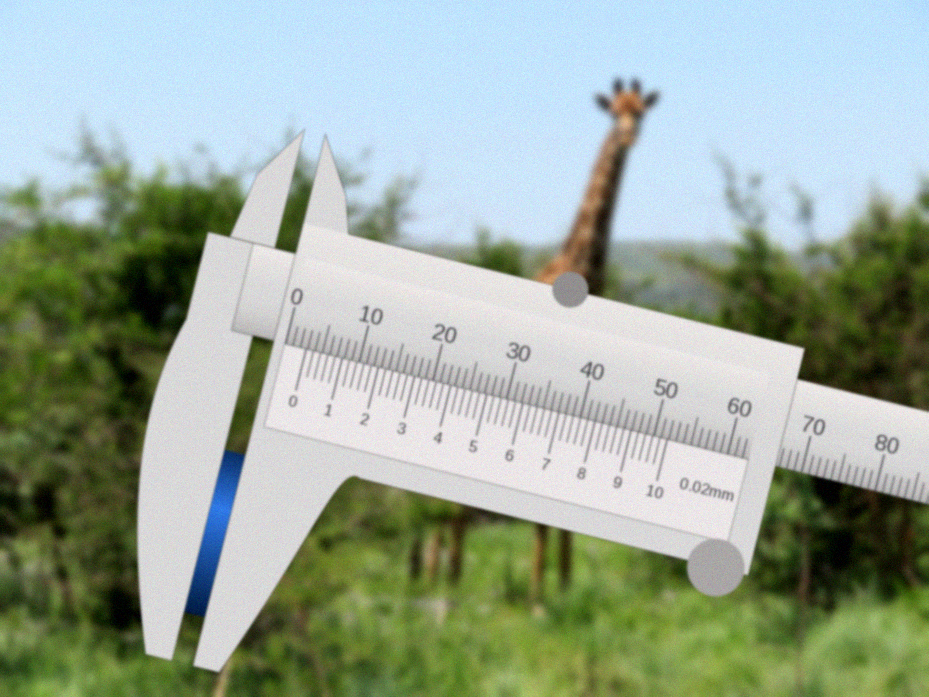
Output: 2.8
